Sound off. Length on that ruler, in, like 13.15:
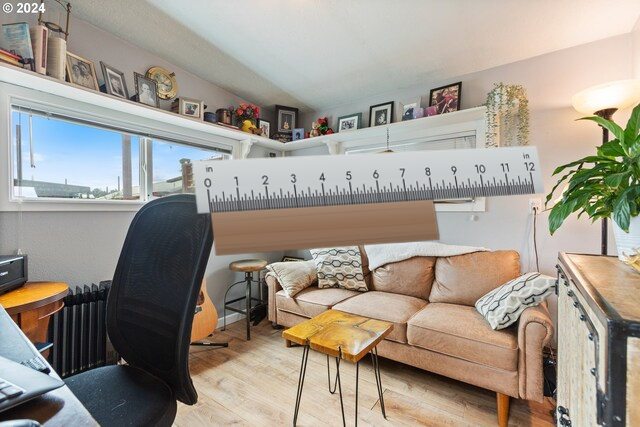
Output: 8
